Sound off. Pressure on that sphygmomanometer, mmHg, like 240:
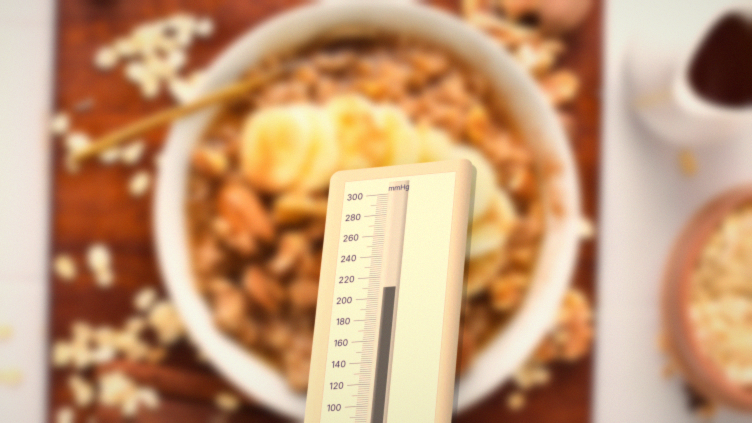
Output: 210
